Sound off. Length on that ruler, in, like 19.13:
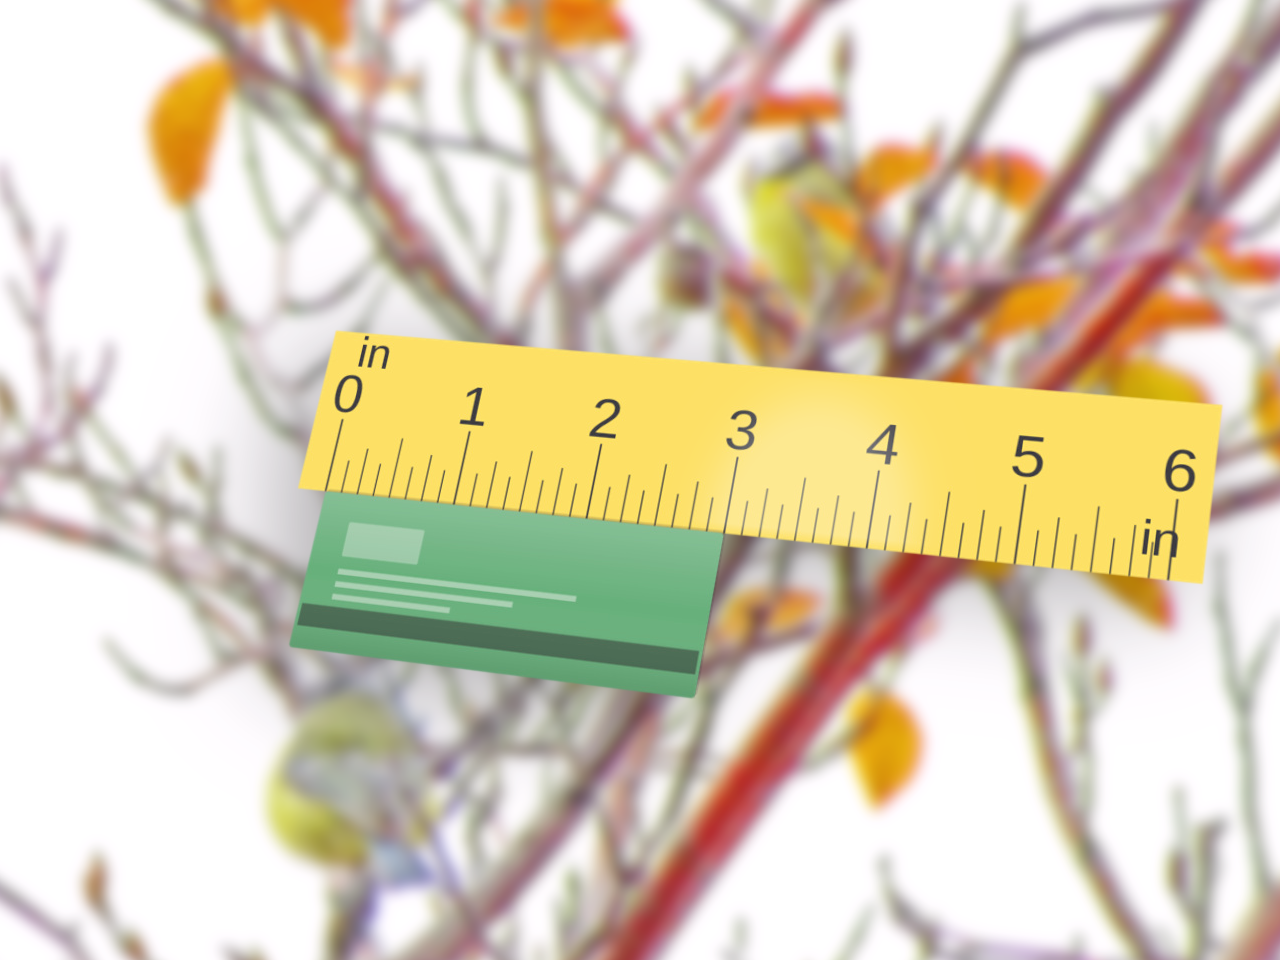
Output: 3
